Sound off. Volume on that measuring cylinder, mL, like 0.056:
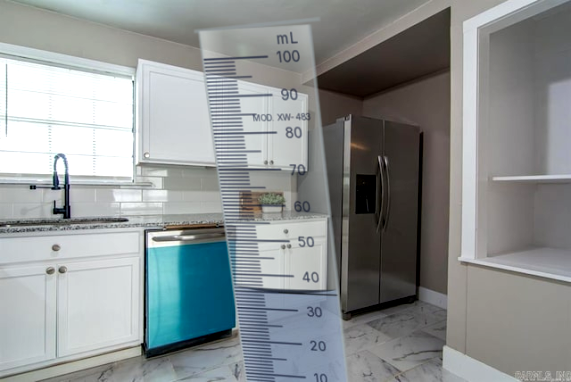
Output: 35
